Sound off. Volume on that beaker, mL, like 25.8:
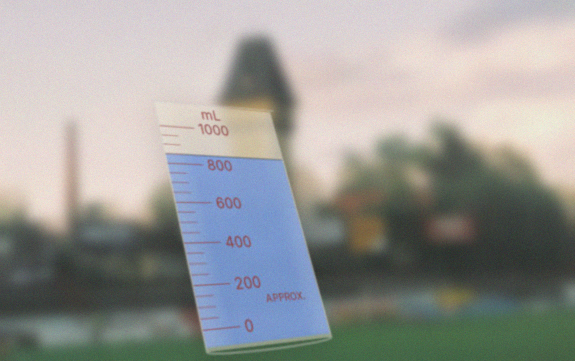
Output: 850
